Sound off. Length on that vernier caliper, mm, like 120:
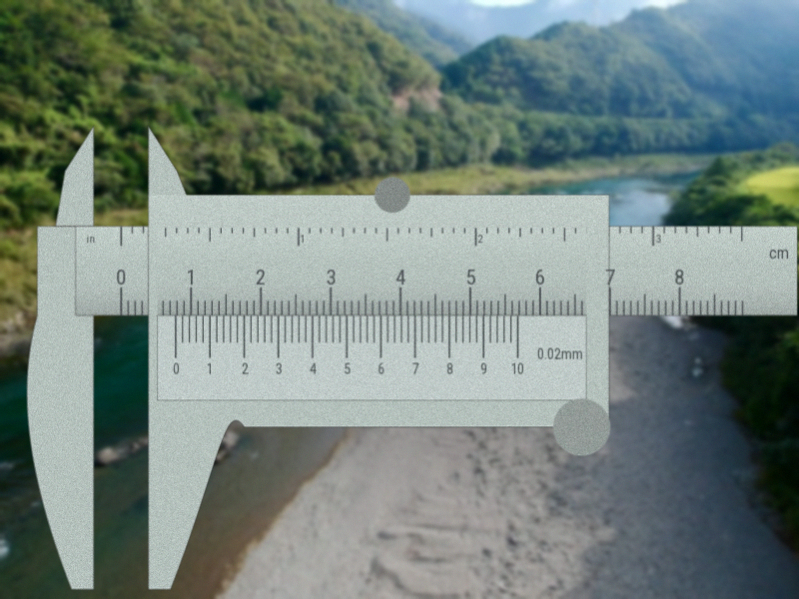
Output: 7.8
